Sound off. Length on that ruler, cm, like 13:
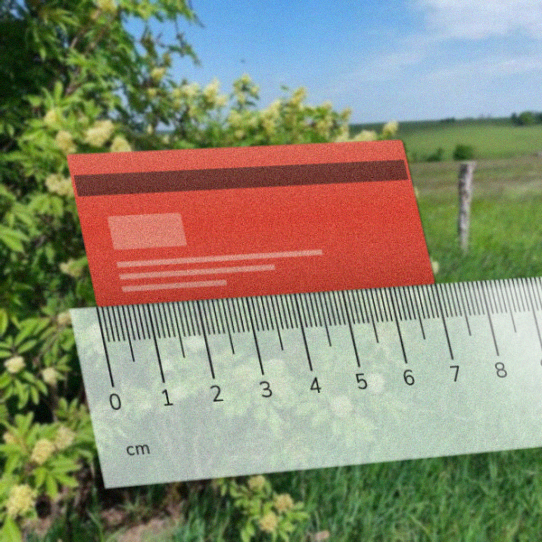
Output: 7
